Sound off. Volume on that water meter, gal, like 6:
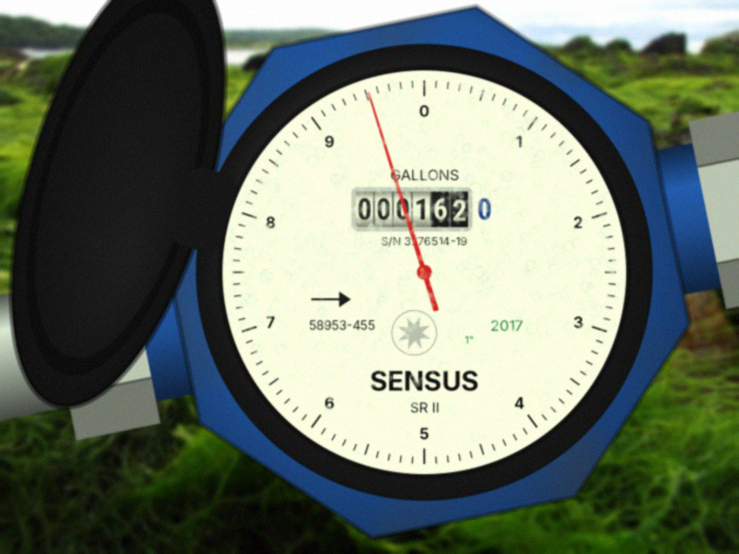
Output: 1619.5
